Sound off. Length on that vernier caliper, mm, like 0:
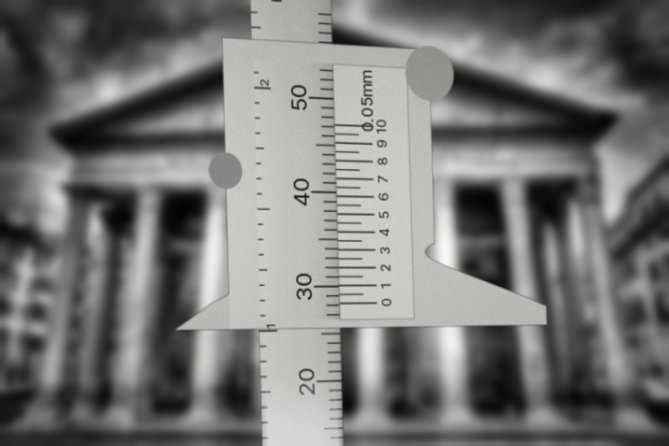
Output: 28.2
